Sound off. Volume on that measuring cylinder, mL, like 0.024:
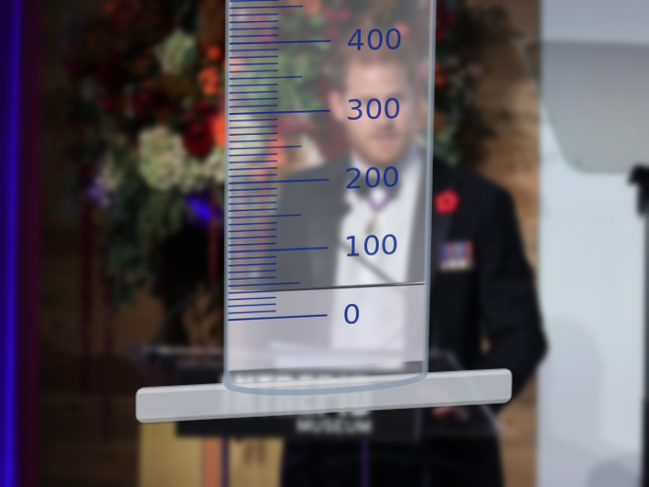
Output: 40
